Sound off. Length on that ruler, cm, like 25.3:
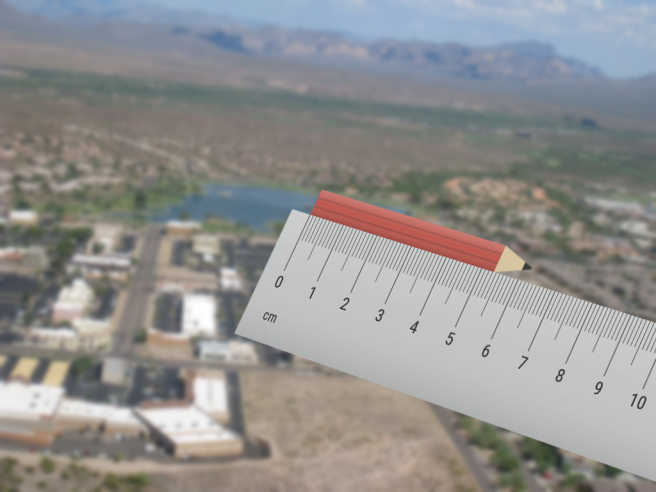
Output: 6.2
